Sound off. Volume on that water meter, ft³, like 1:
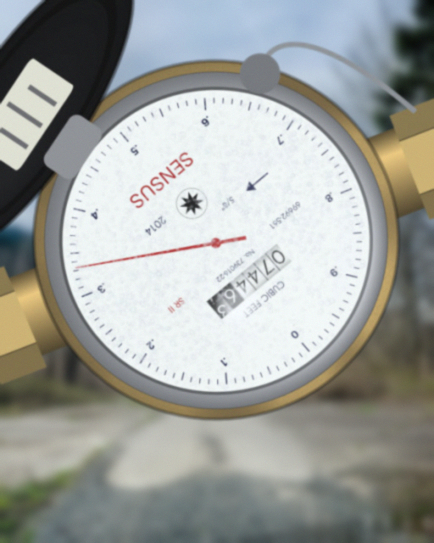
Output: 74463.33
